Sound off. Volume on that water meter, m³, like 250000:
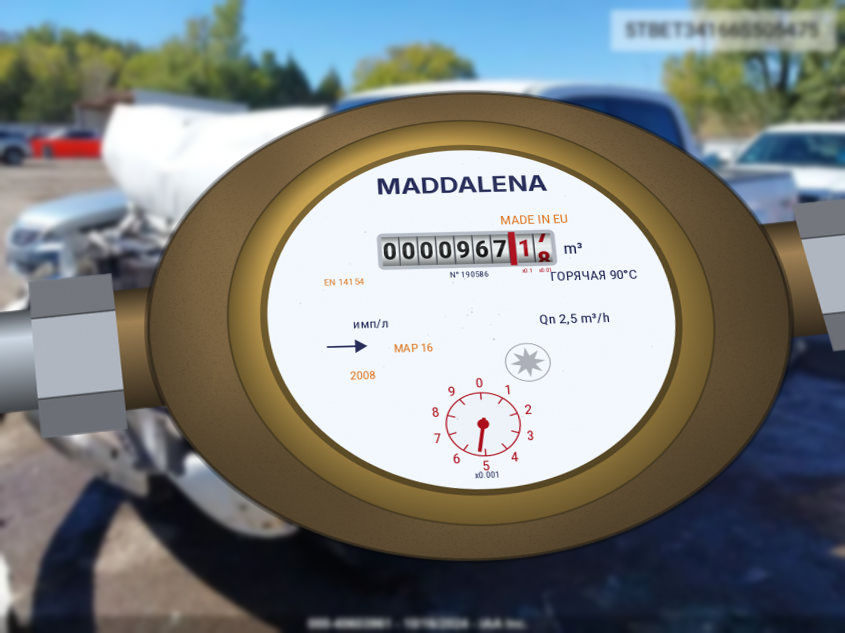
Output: 967.175
